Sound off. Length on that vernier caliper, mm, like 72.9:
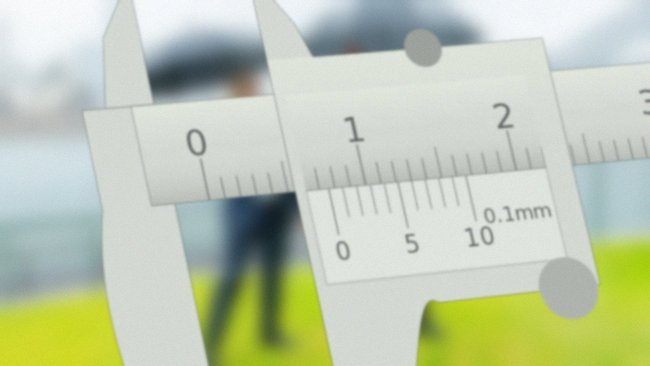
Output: 7.6
